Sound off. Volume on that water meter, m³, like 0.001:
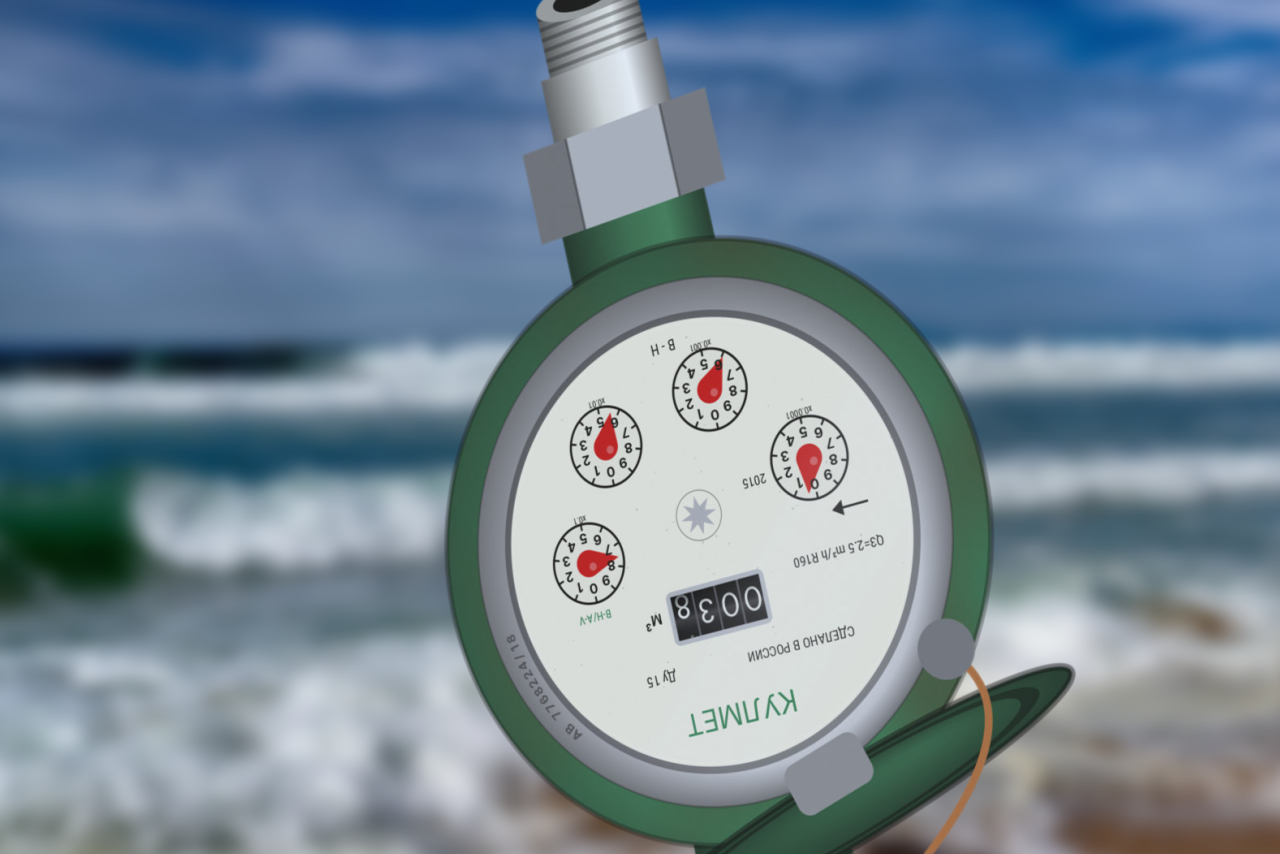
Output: 37.7560
